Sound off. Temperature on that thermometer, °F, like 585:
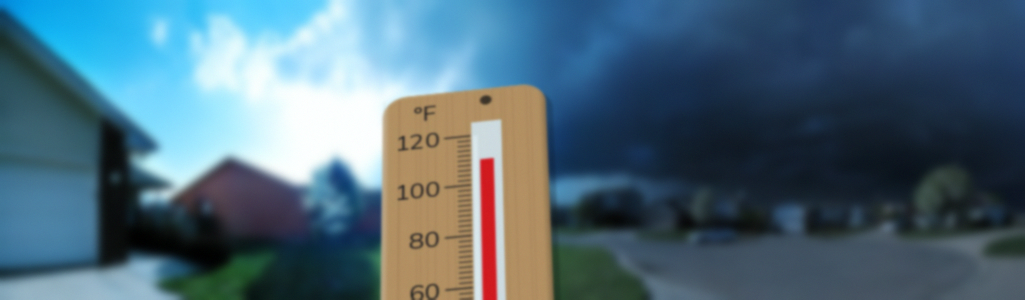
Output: 110
